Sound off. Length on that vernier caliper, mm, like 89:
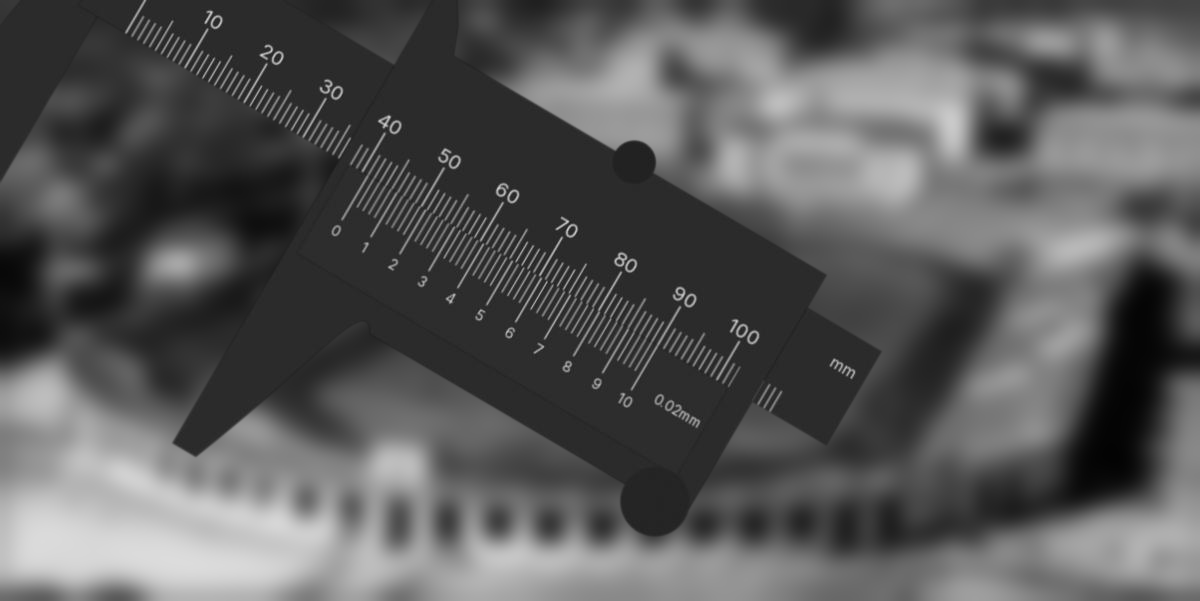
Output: 41.0
